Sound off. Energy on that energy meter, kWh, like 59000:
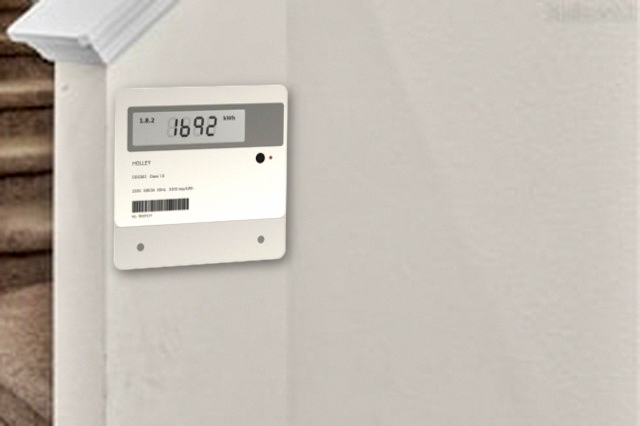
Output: 1692
